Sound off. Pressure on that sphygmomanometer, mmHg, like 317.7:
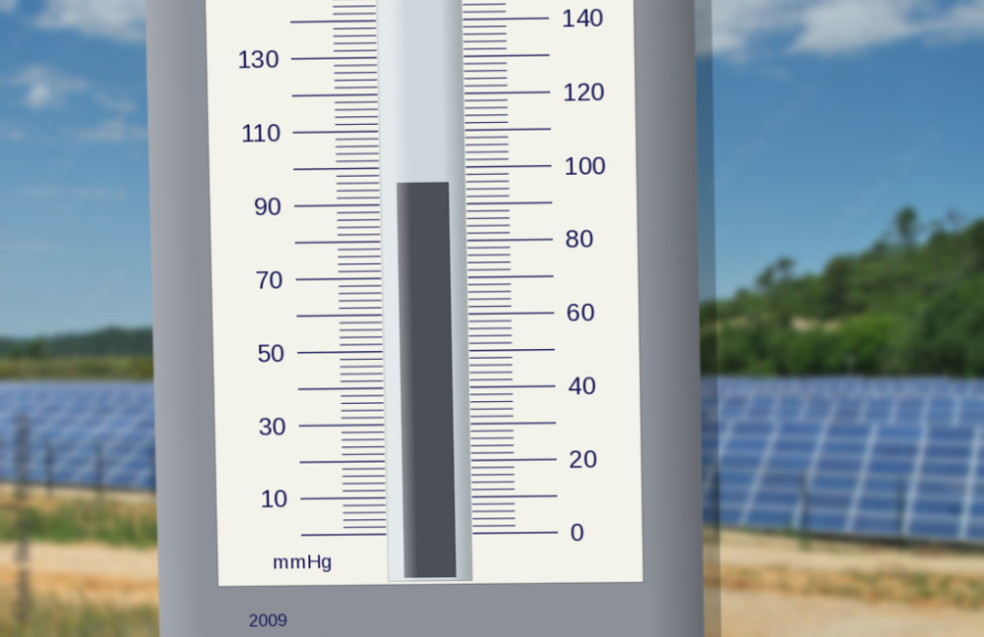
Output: 96
